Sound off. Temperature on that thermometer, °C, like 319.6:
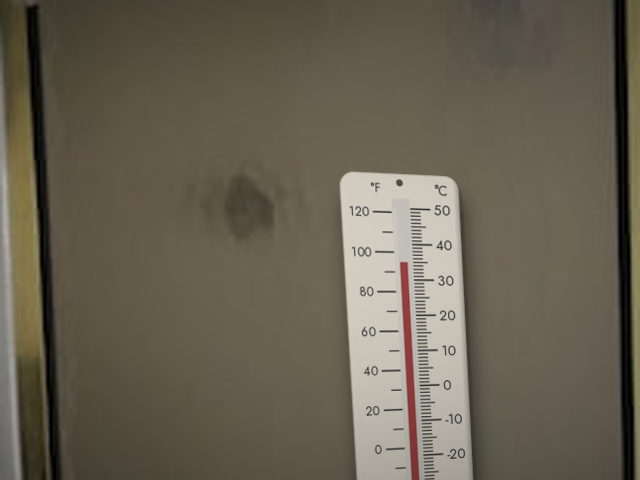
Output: 35
